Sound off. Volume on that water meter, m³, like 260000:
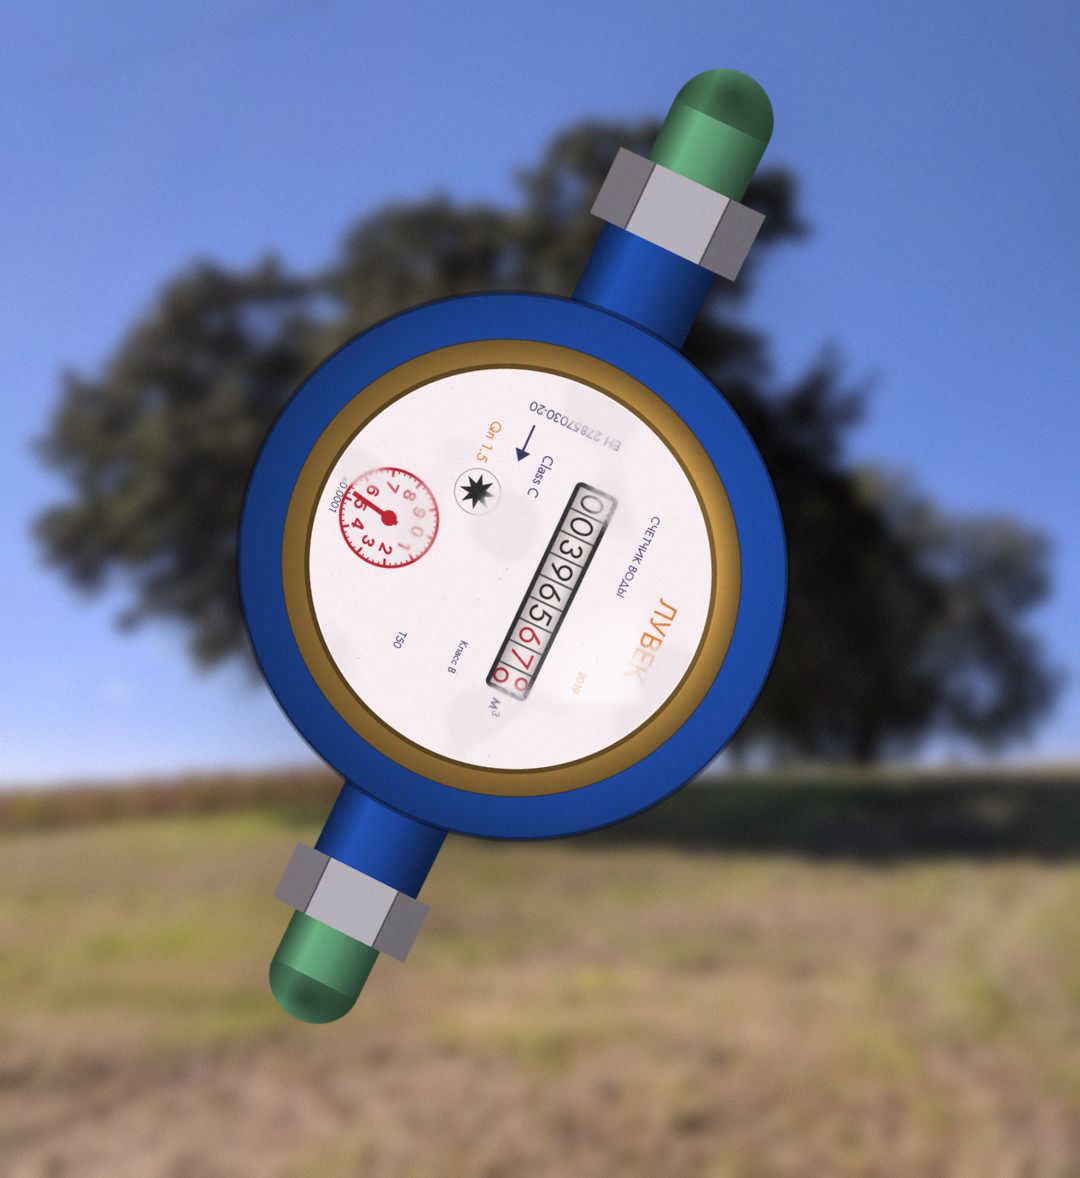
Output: 3965.6785
